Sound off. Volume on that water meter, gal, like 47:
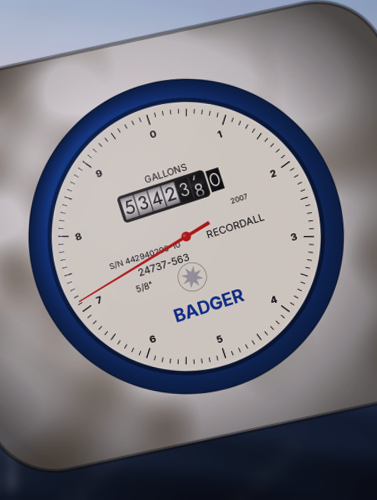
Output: 5342377.1
